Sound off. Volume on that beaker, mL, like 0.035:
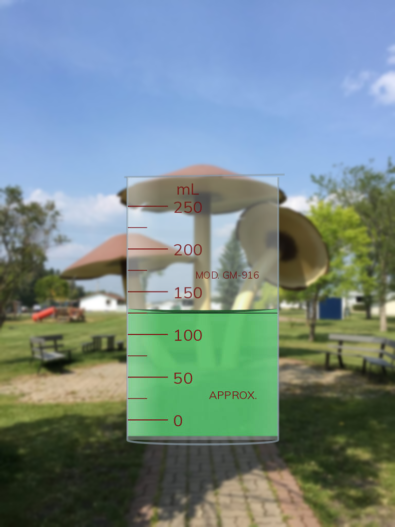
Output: 125
